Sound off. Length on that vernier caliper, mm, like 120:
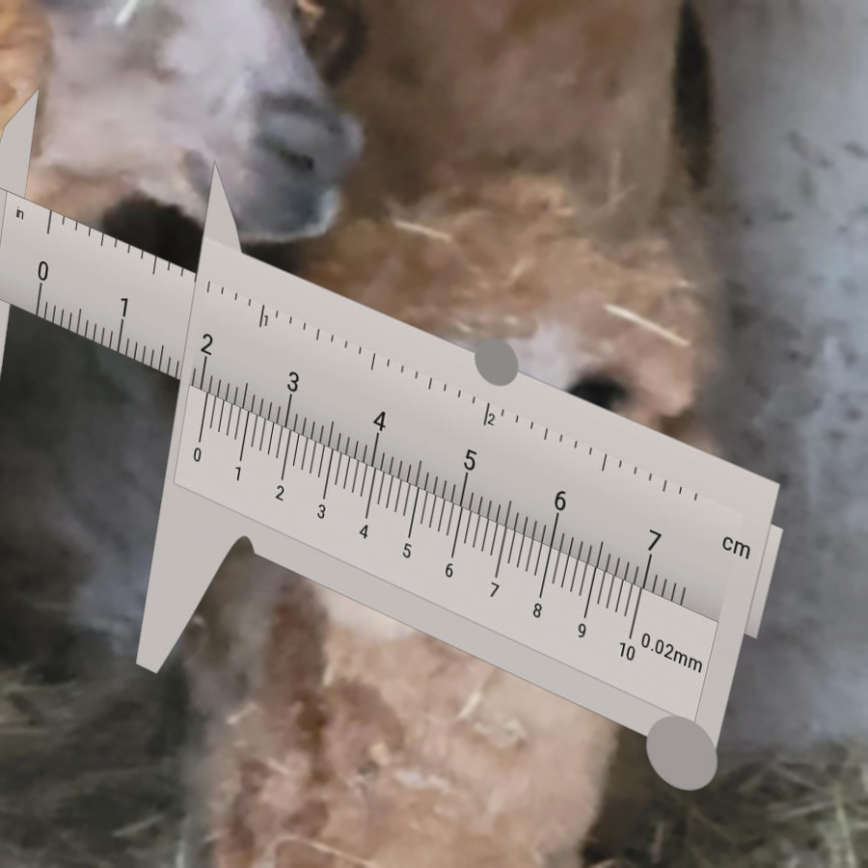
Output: 20.8
